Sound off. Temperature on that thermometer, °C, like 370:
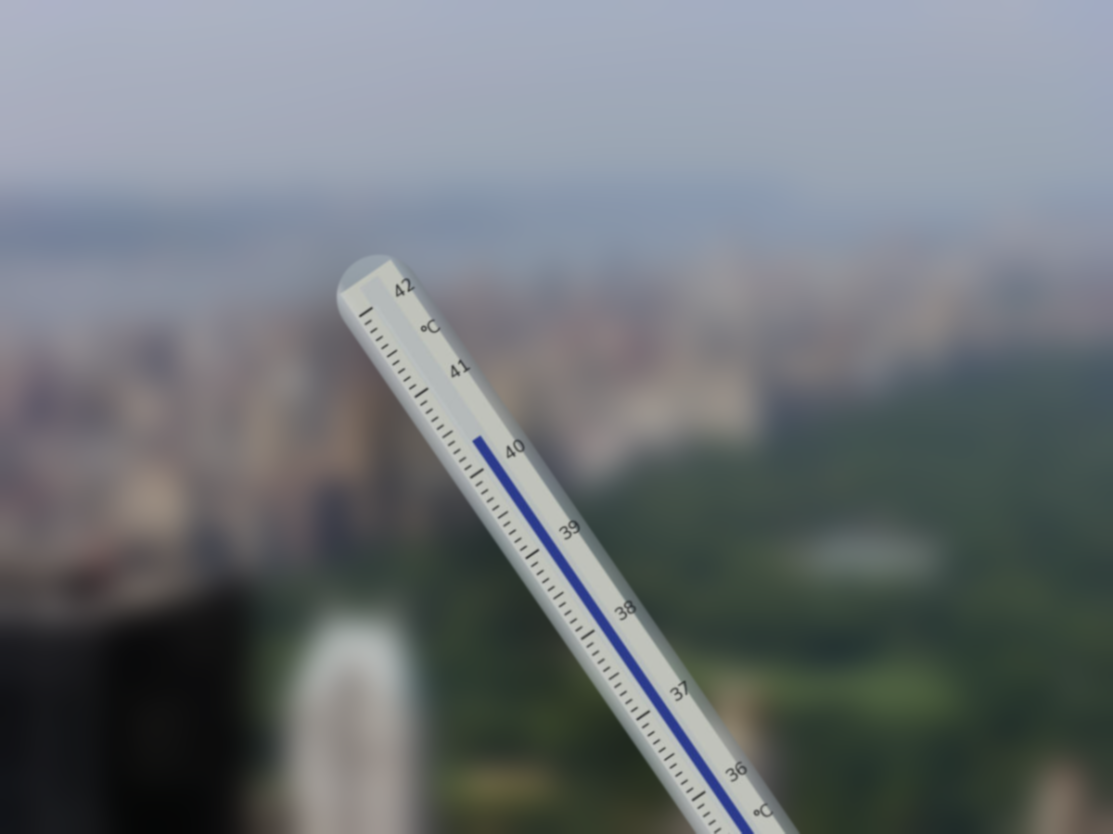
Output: 40.3
